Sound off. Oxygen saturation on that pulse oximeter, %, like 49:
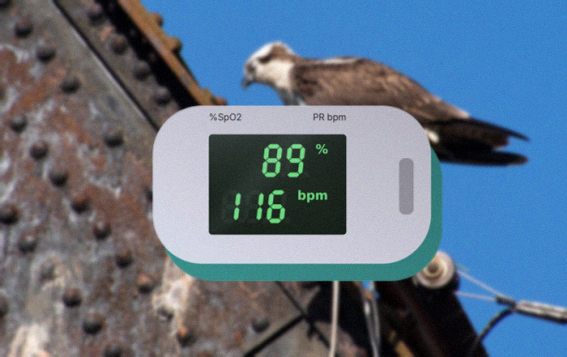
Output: 89
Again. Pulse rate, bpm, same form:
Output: 116
